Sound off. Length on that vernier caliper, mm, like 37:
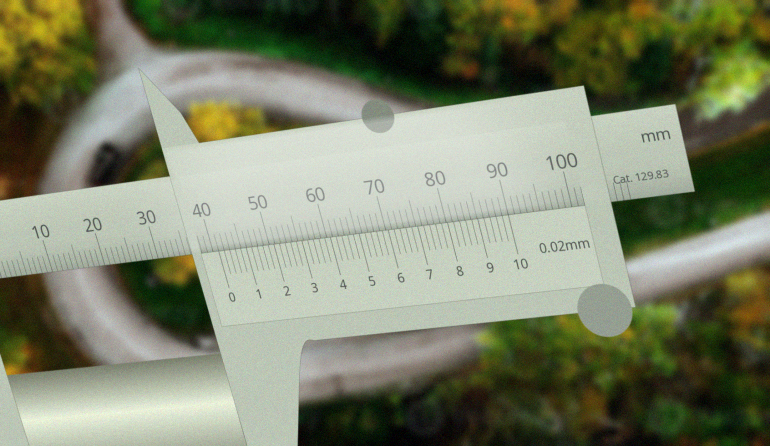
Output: 41.0
